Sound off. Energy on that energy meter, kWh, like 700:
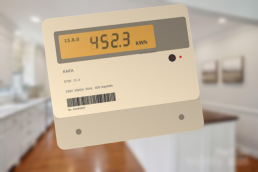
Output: 452.3
